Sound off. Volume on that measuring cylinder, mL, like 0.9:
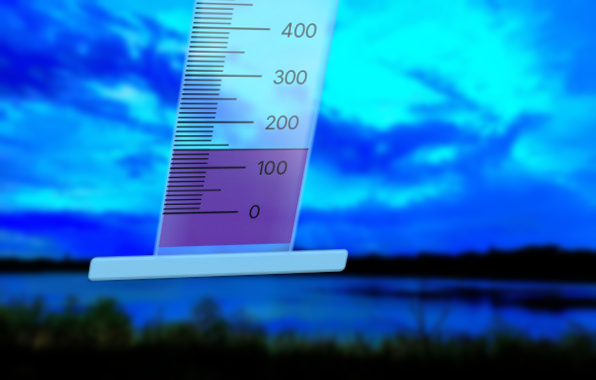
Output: 140
